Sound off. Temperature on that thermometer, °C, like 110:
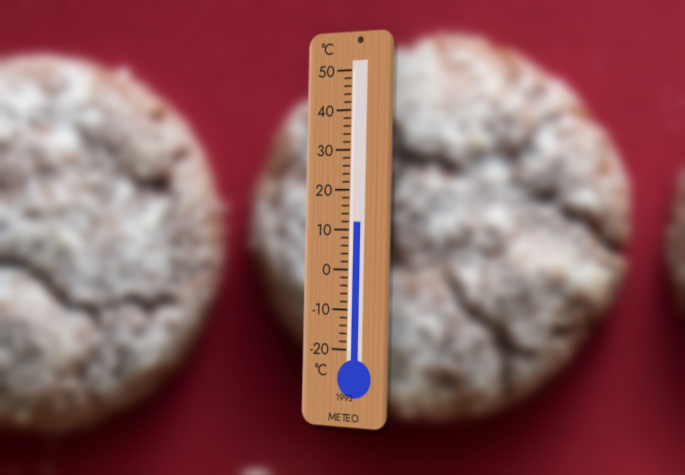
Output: 12
